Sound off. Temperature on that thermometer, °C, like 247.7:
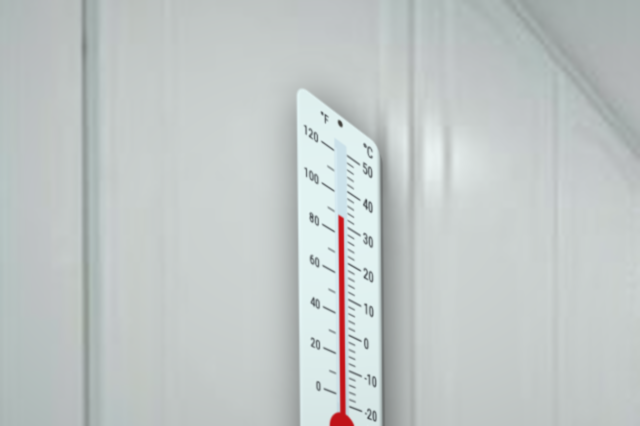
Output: 32
